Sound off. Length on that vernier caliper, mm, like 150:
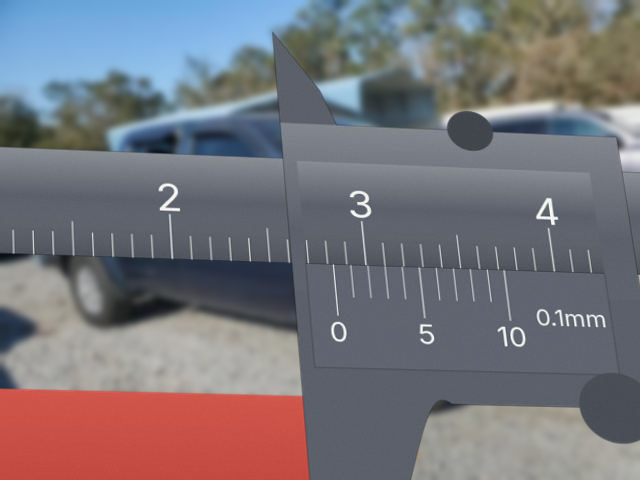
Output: 28.3
